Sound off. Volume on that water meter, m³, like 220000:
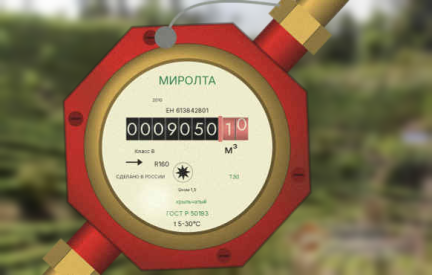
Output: 9050.10
